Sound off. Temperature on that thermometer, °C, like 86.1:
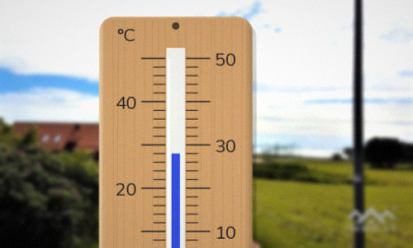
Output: 28
